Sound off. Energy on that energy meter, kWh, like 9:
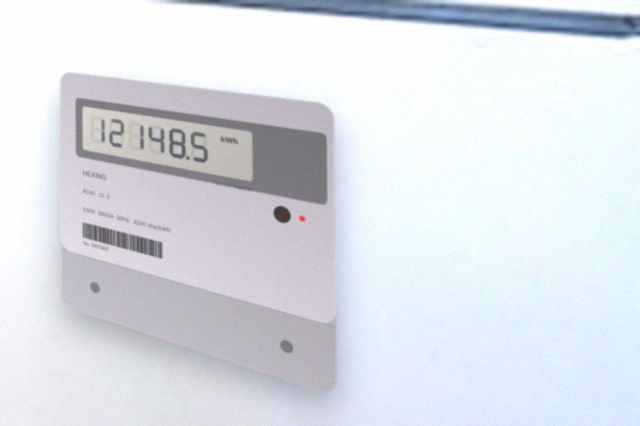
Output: 12148.5
